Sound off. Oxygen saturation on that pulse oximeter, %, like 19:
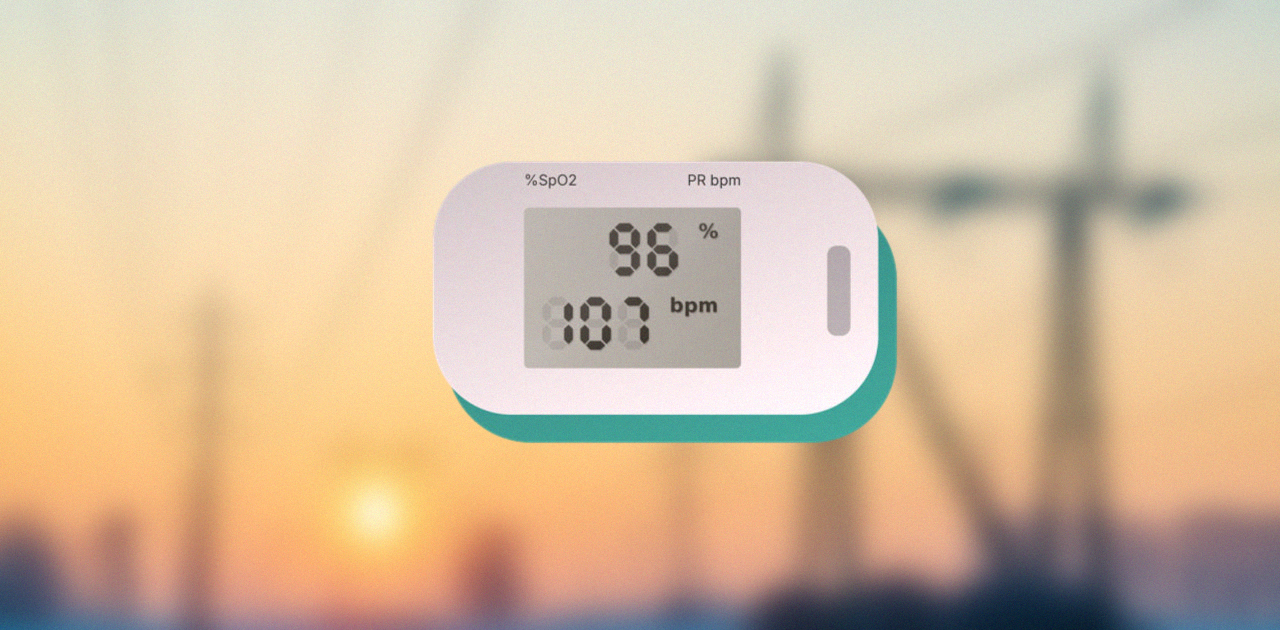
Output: 96
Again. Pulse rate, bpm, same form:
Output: 107
